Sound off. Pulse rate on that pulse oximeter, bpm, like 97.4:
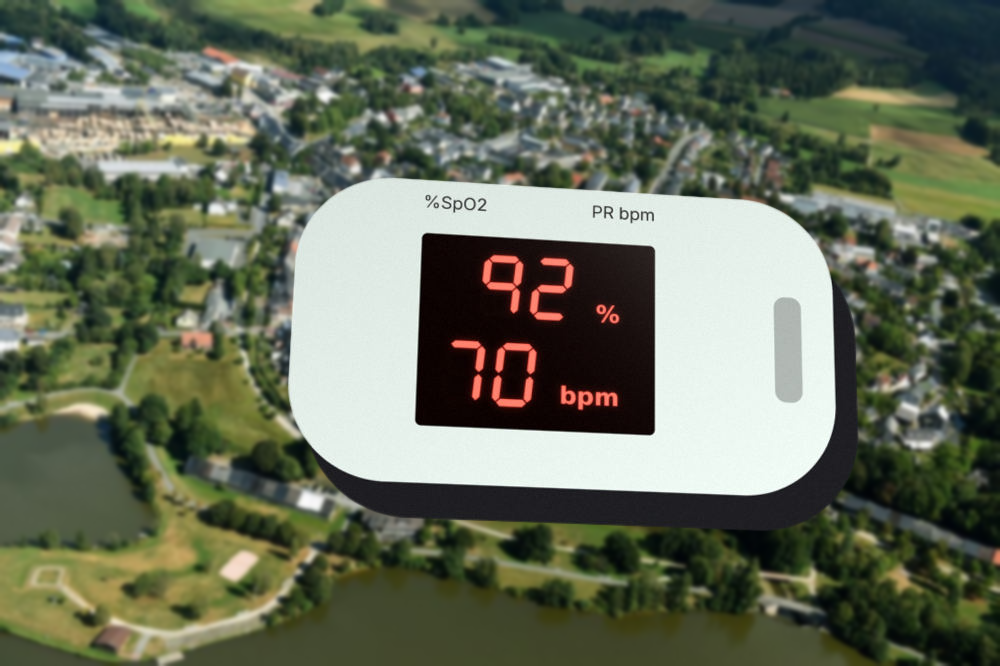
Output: 70
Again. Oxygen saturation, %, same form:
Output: 92
